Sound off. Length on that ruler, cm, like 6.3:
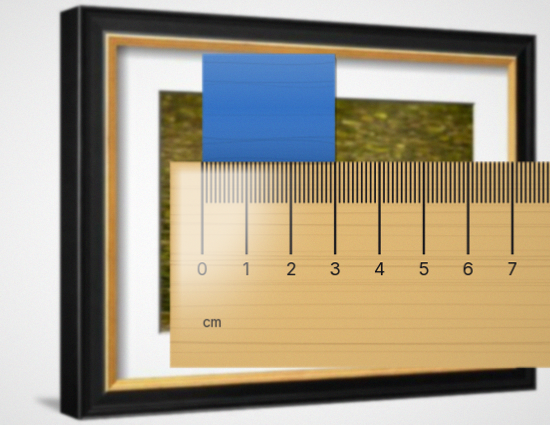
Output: 3
